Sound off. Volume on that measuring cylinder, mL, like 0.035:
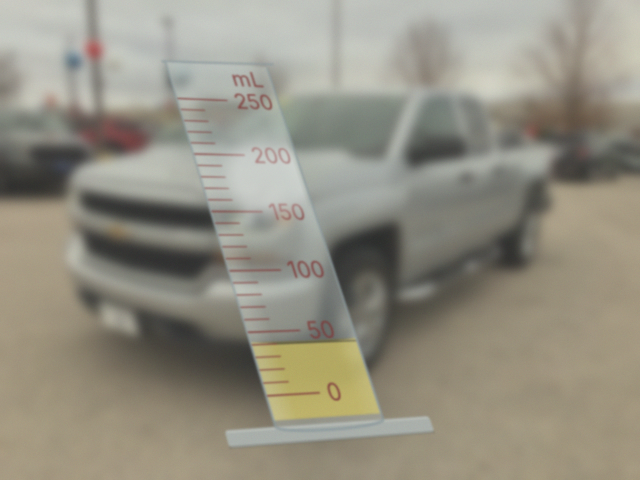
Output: 40
